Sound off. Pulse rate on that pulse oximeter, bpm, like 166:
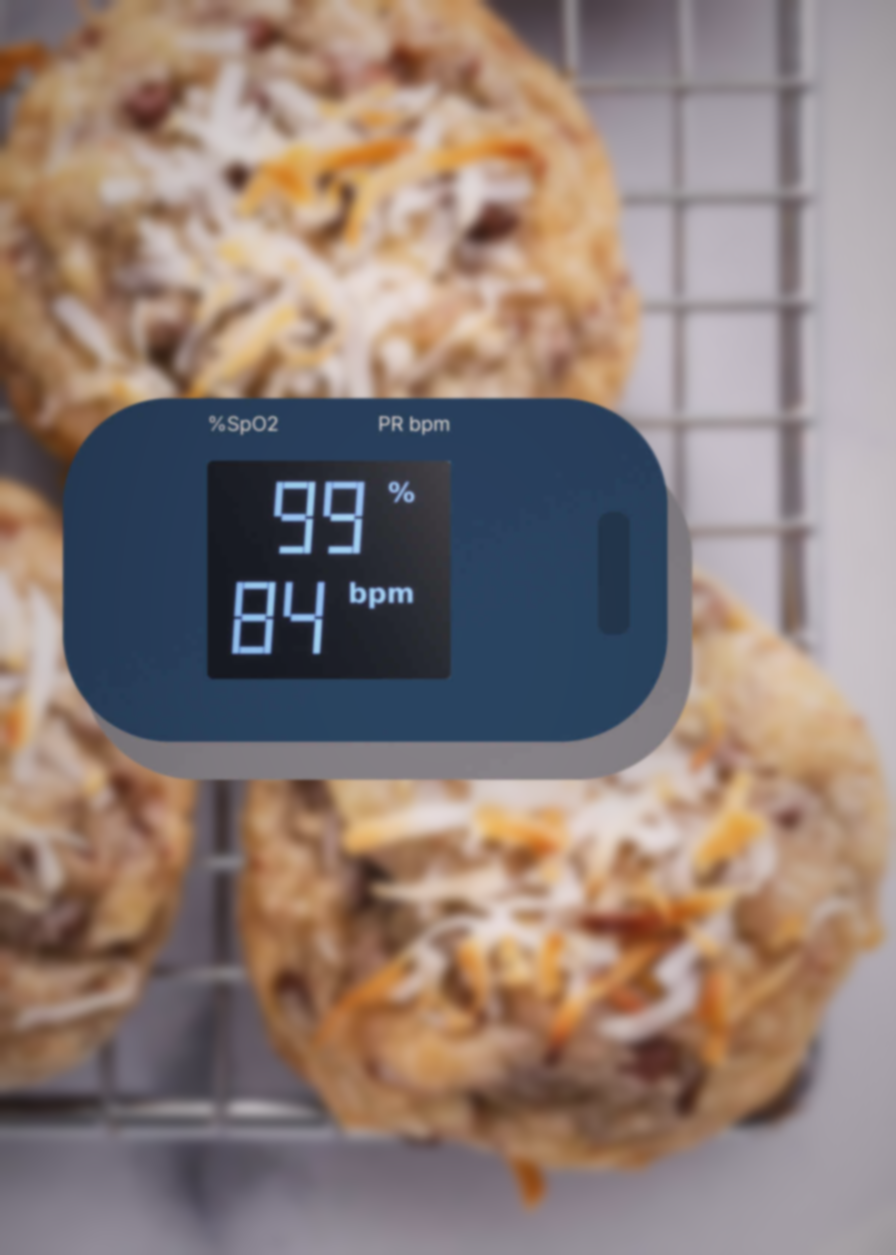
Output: 84
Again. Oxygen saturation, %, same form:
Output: 99
